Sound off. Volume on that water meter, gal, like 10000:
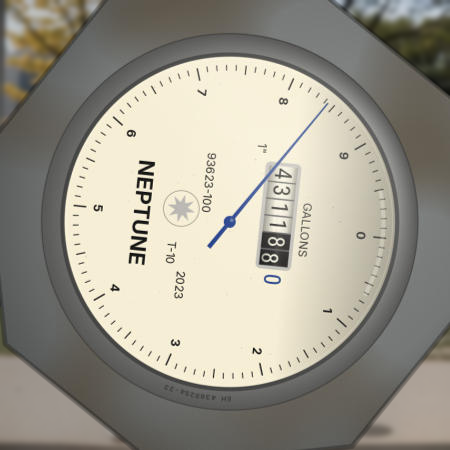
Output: 4311878.4
